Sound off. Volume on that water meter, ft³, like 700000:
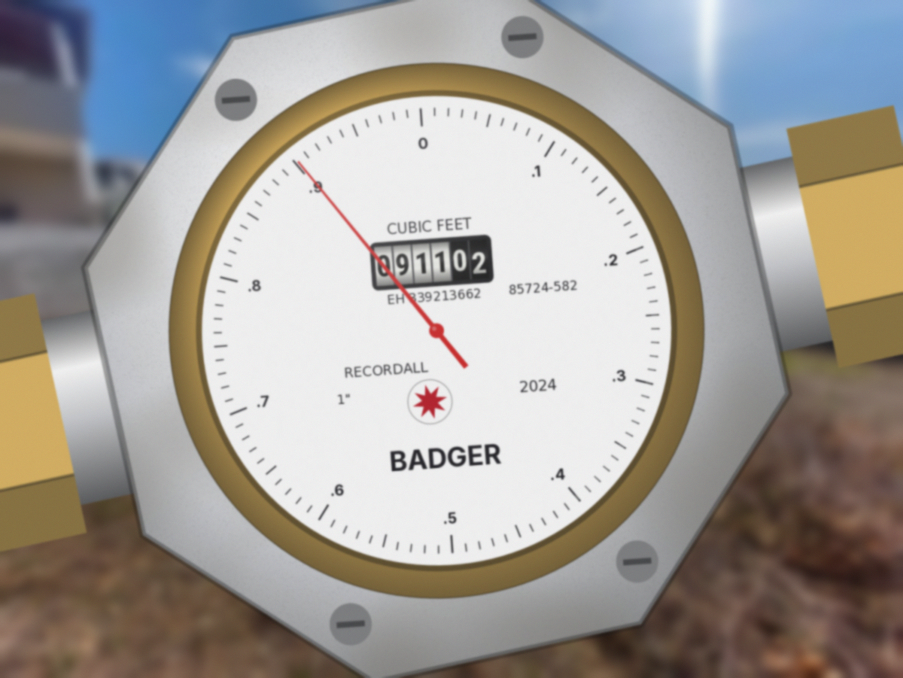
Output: 91101.90
